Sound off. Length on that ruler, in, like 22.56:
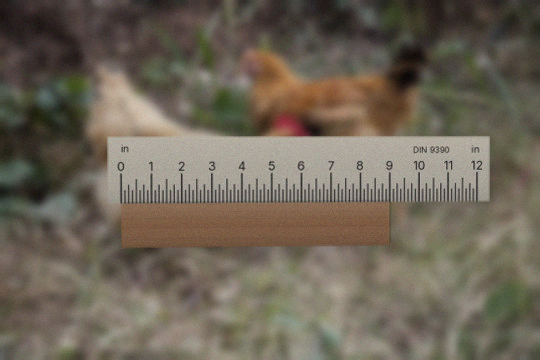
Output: 9
